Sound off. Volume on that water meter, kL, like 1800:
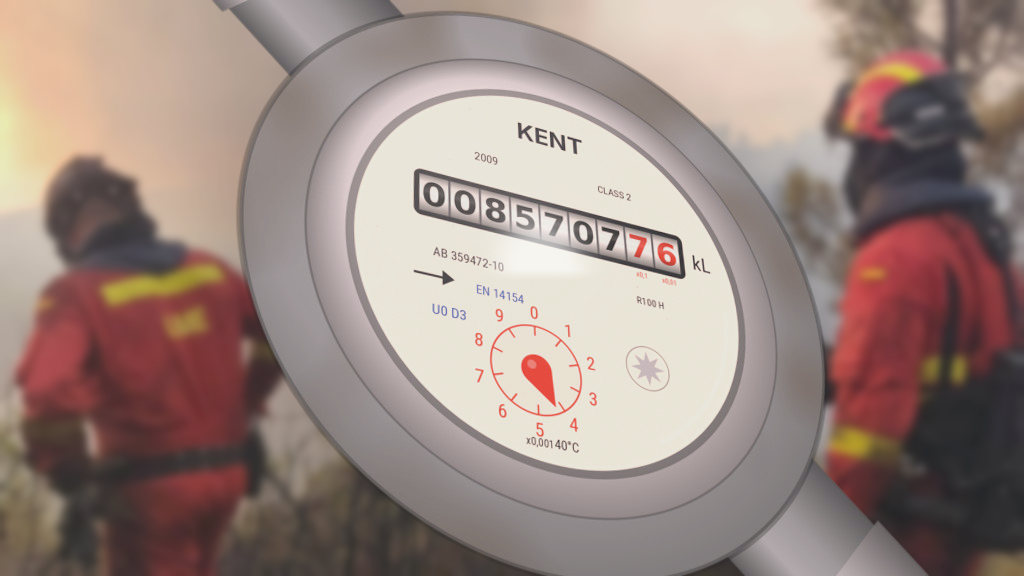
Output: 85707.764
